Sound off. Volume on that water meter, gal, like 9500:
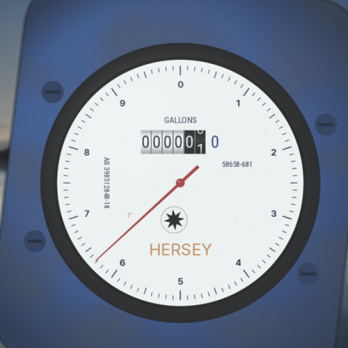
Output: 6.3
